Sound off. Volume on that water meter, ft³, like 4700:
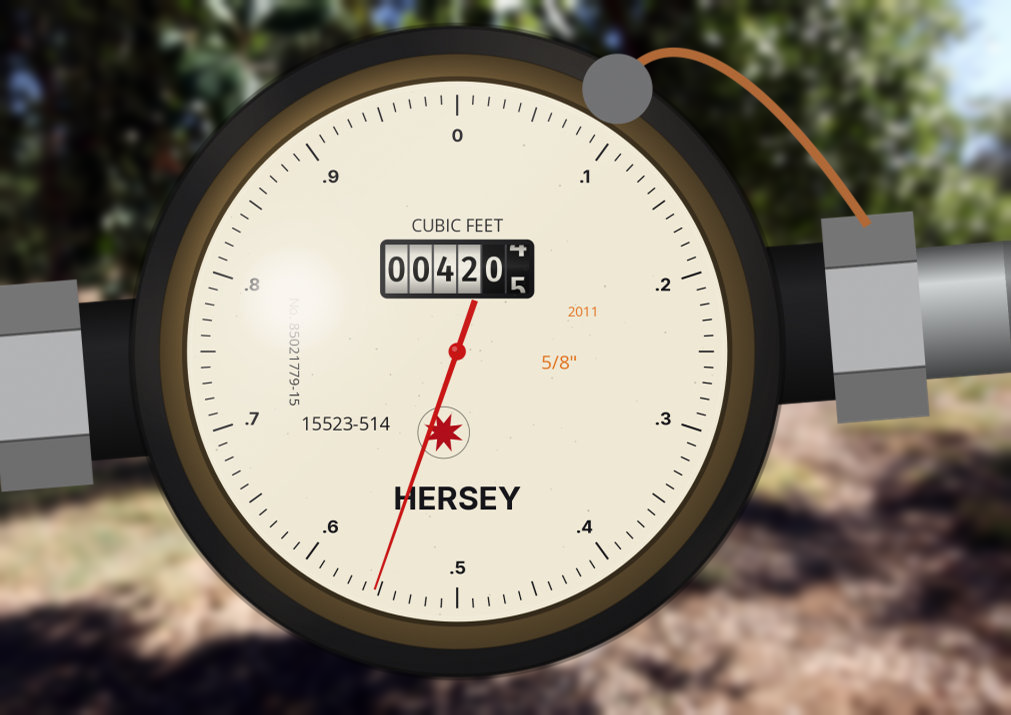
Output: 4204.55
